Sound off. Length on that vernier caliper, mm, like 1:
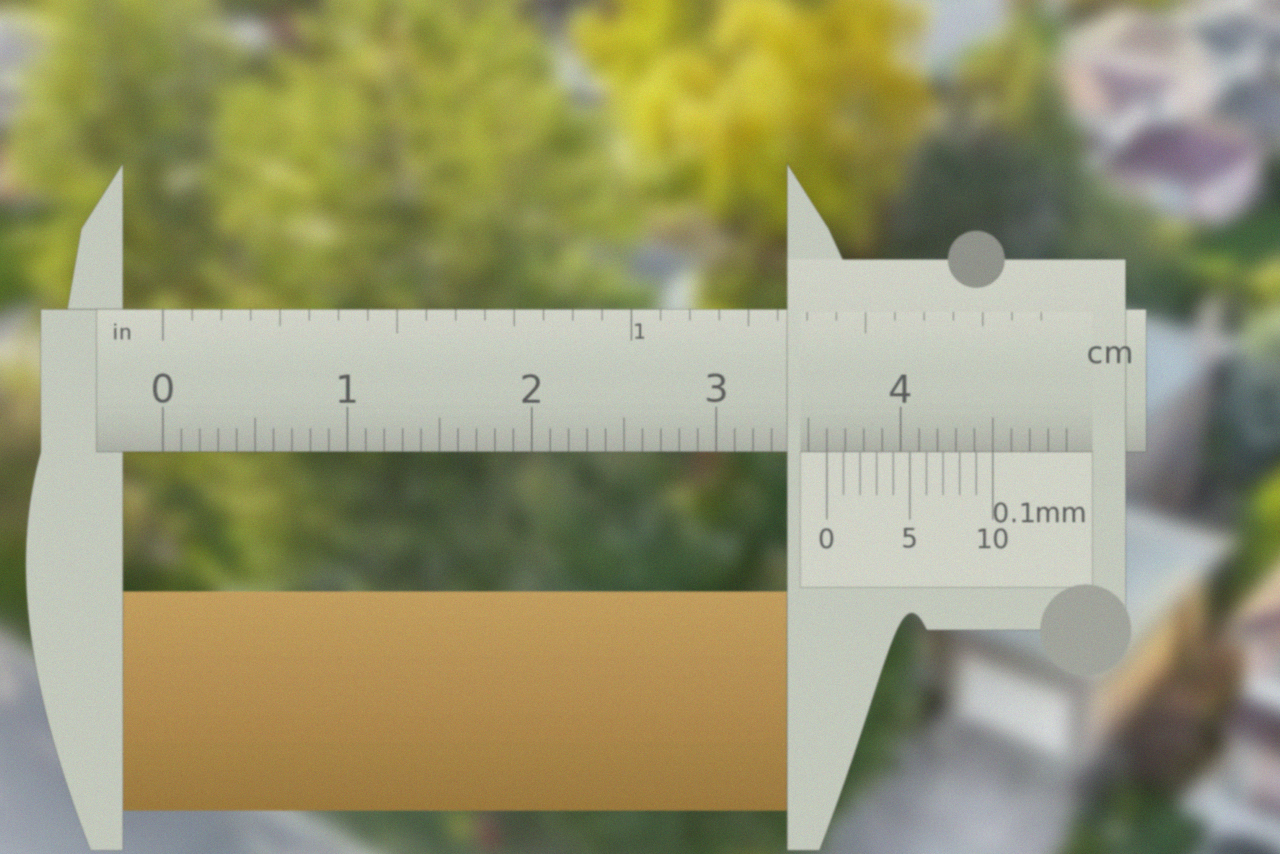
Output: 36.0
